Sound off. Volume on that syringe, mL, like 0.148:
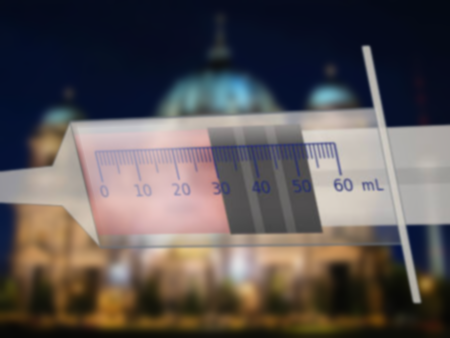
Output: 30
